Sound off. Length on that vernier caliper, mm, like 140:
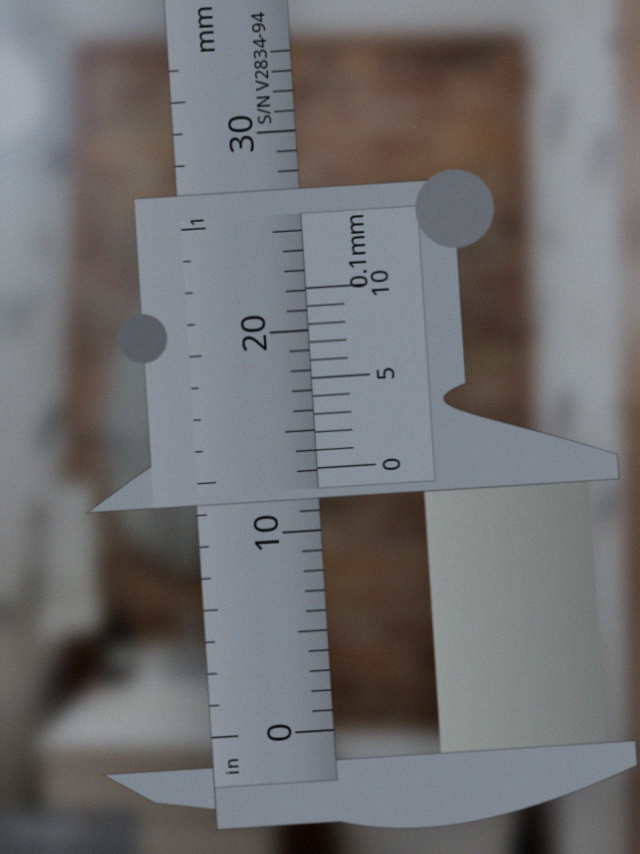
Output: 13.1
